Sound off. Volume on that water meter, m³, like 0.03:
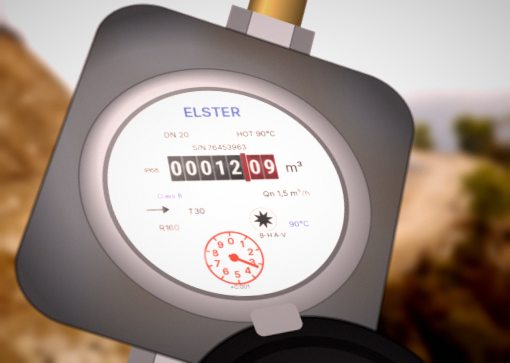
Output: 12.093
